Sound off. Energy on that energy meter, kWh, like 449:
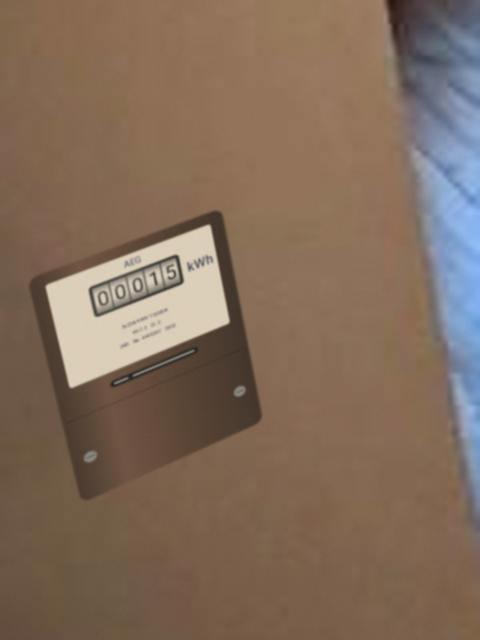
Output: 15
